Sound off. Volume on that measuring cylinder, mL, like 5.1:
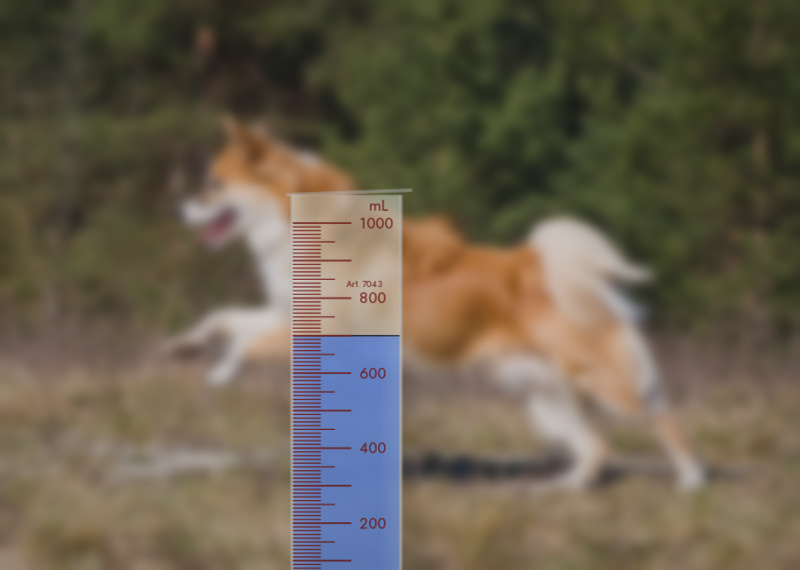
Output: 700
